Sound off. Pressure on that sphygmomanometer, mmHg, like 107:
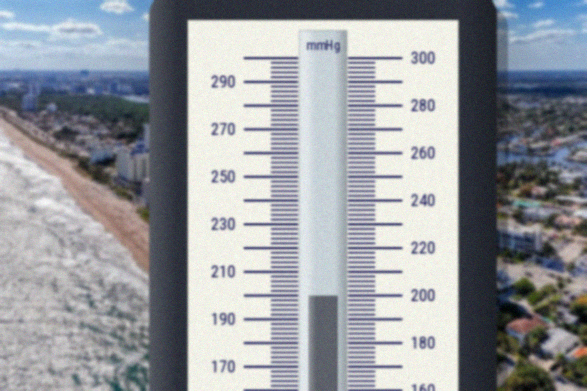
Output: 200
